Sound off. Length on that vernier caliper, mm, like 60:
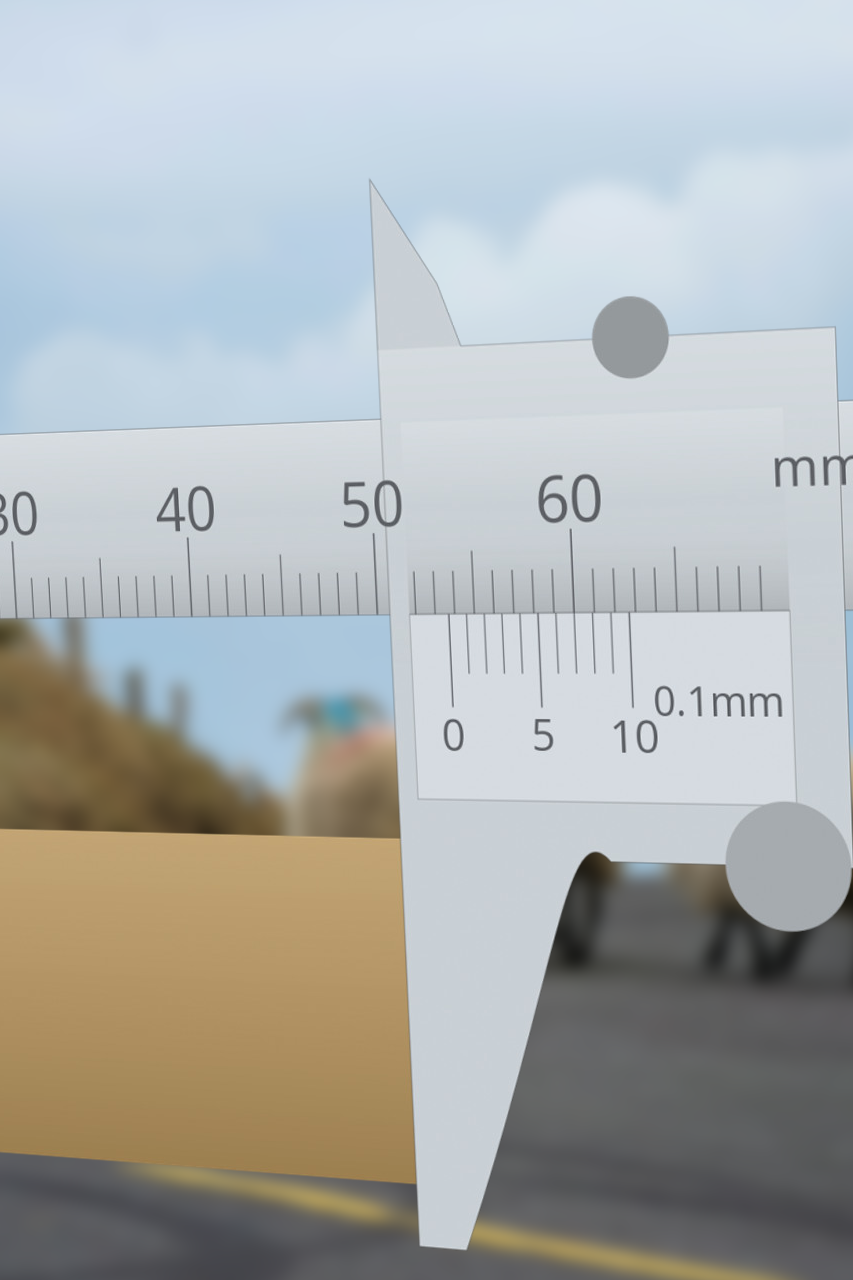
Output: 53.7
